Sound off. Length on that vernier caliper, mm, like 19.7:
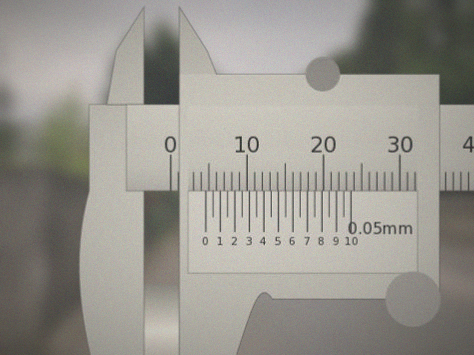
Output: 4.6
